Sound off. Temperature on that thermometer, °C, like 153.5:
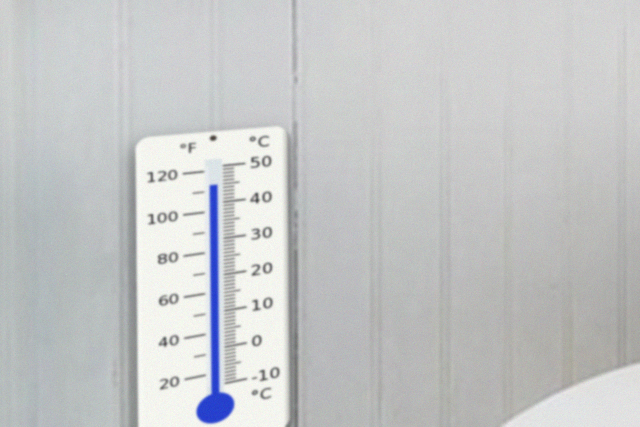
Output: 45
